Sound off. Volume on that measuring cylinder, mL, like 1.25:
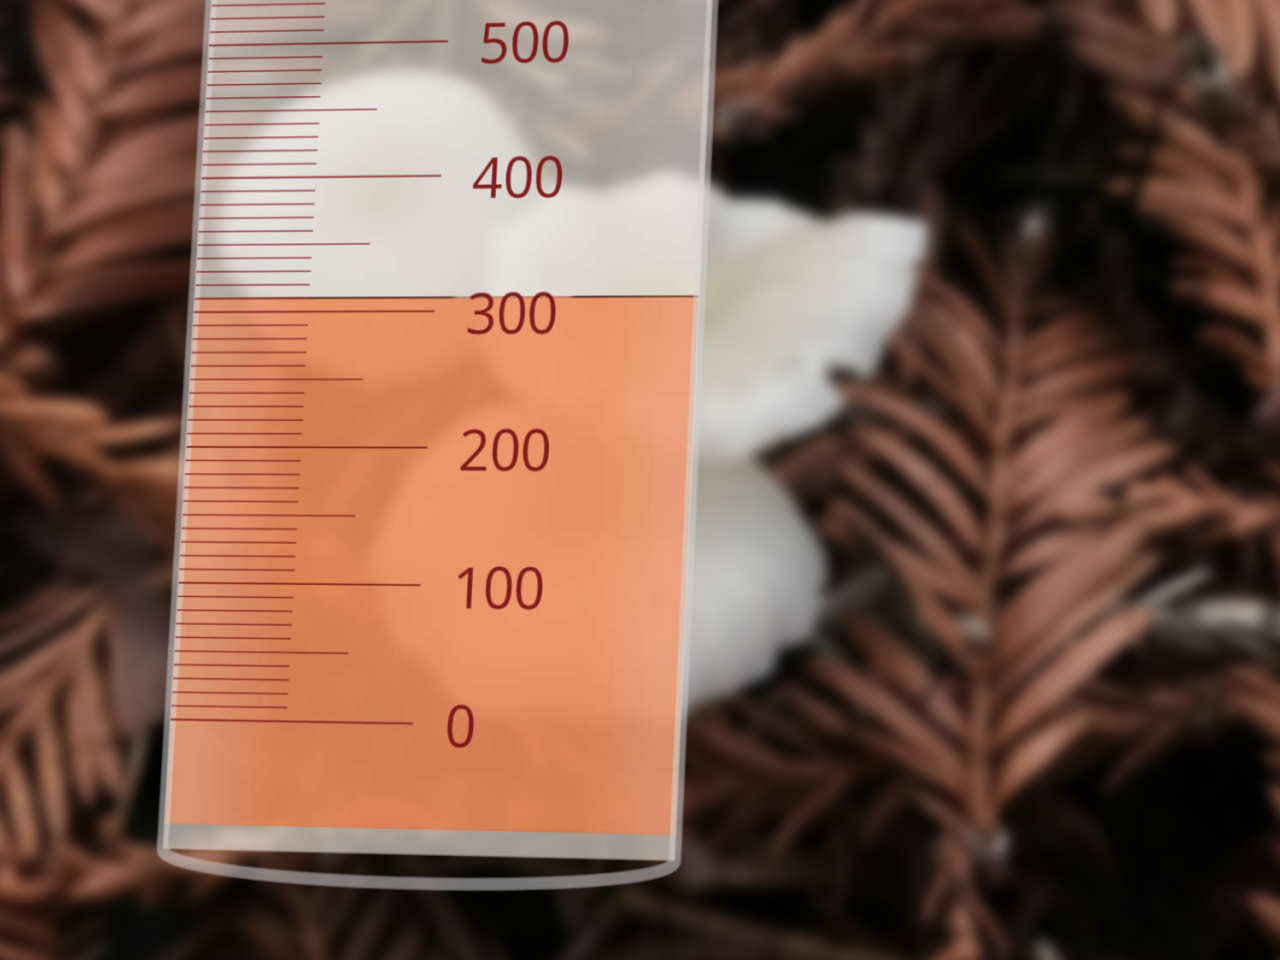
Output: 310
